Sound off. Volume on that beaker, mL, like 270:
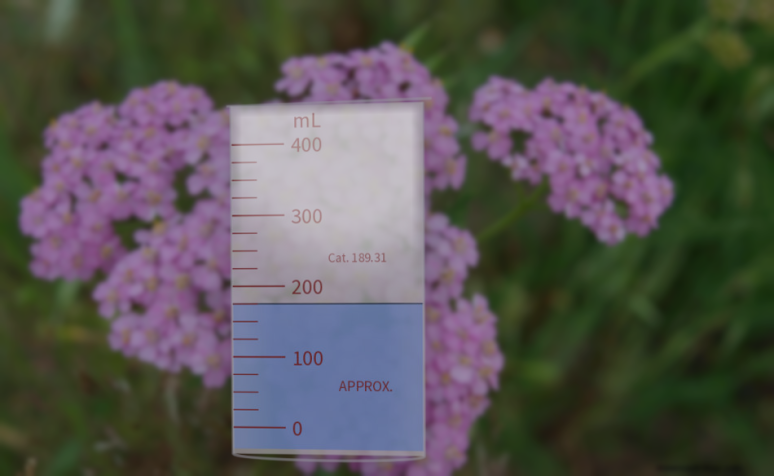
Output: 175
